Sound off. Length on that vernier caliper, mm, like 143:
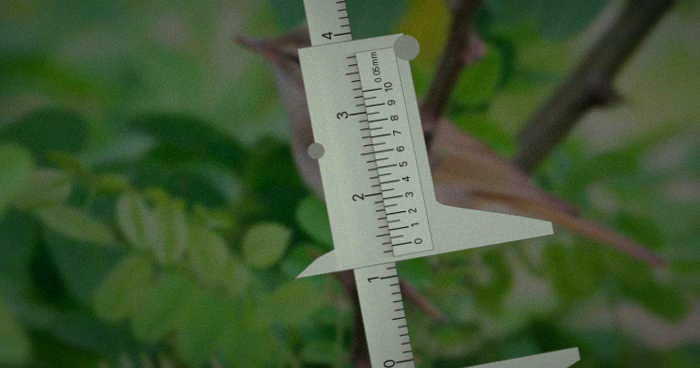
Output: 13.6
